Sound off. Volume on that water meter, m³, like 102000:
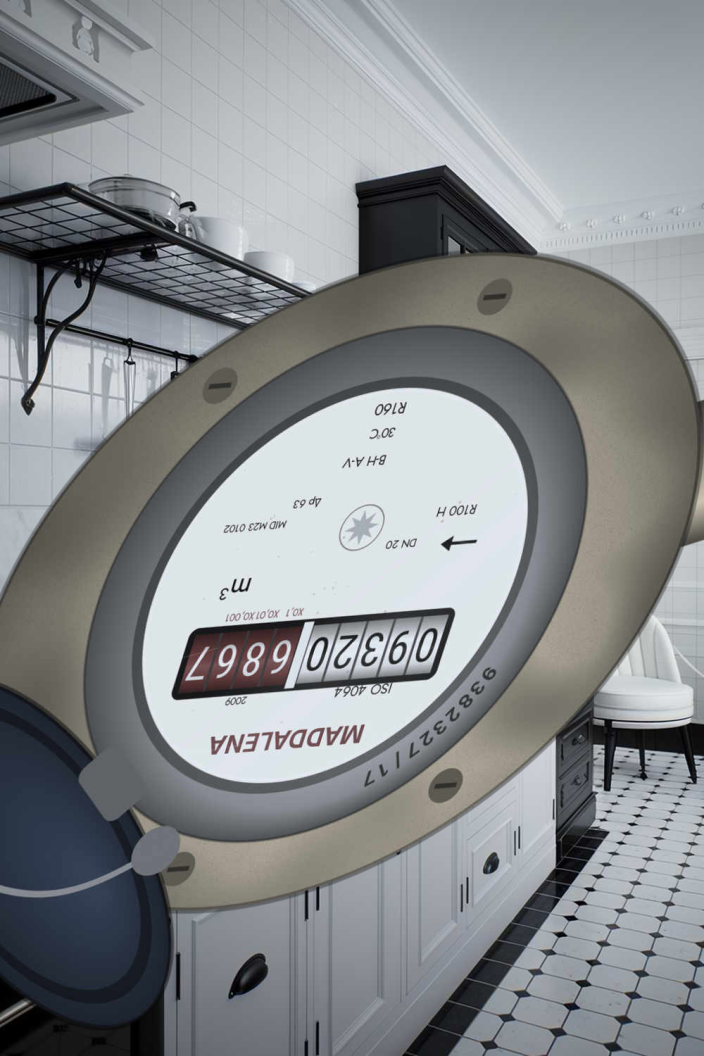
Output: 9320.6867
